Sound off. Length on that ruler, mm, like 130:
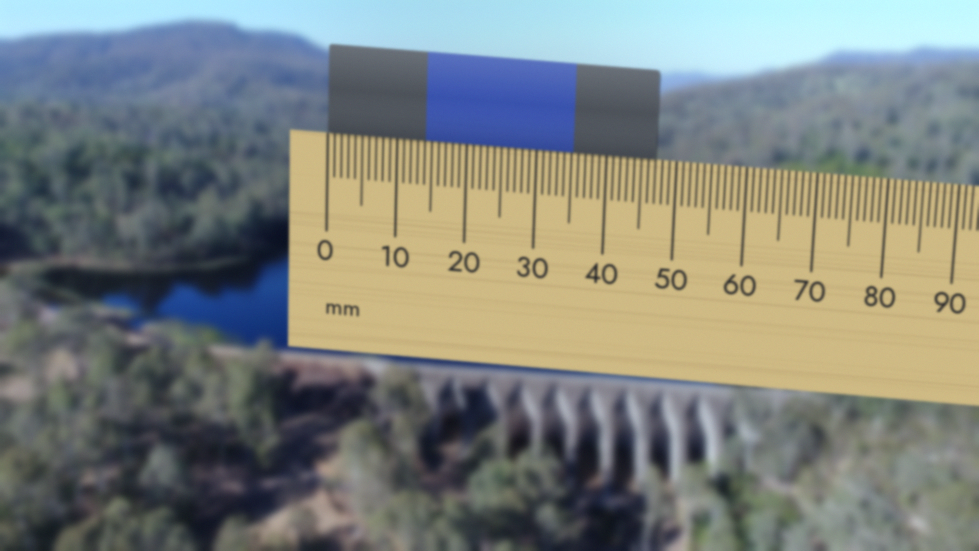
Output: 47
